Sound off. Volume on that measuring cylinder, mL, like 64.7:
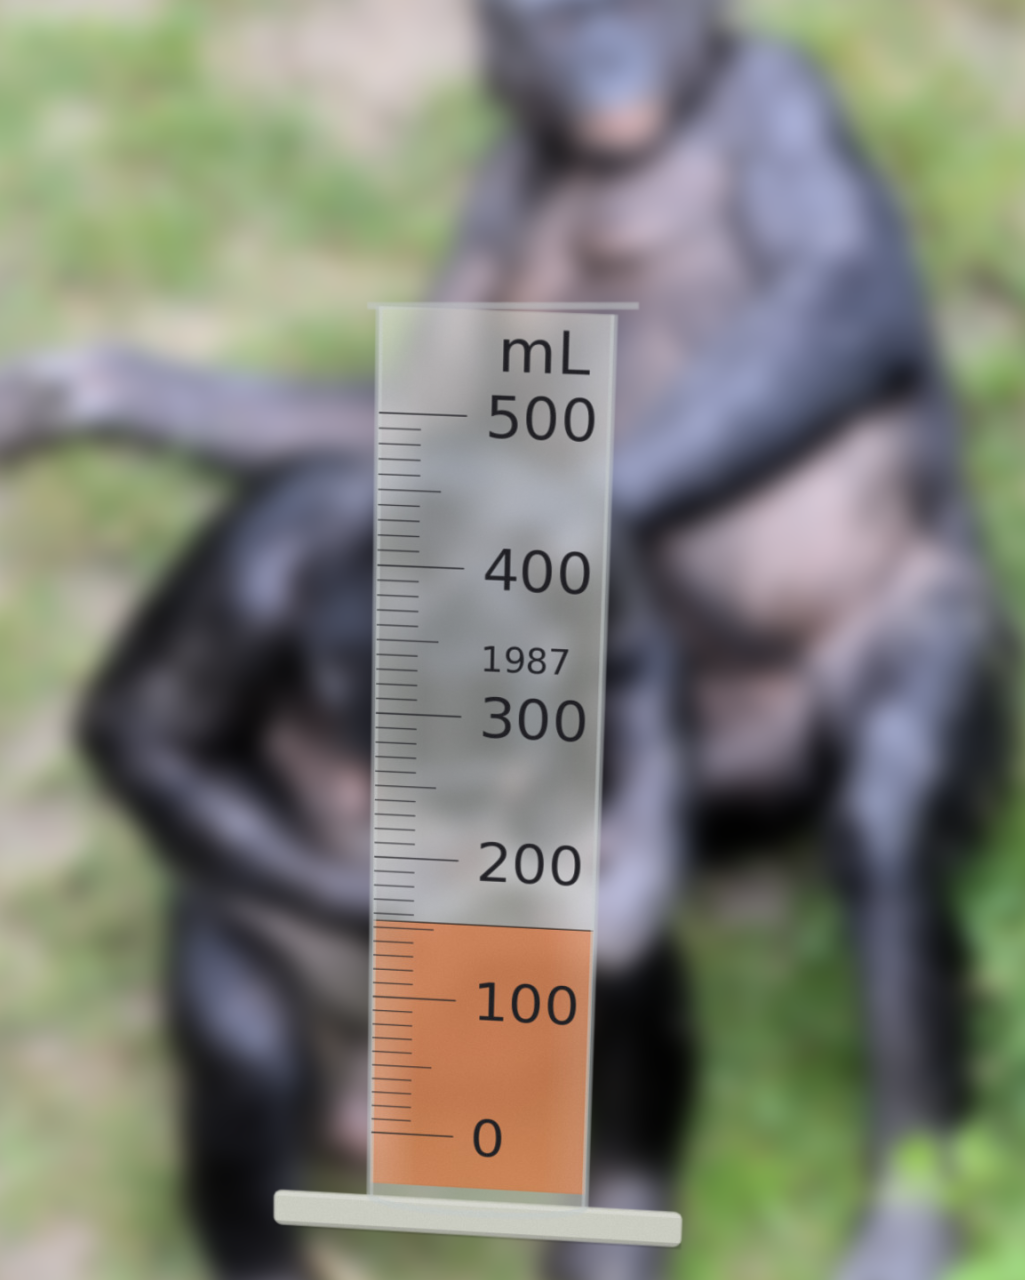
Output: 155
